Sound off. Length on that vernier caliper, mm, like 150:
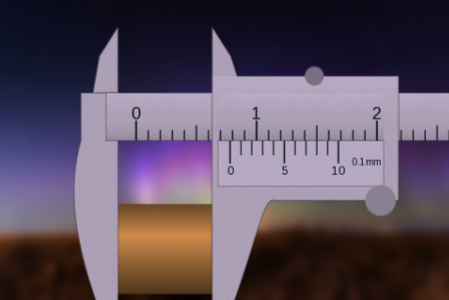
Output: 7.8
